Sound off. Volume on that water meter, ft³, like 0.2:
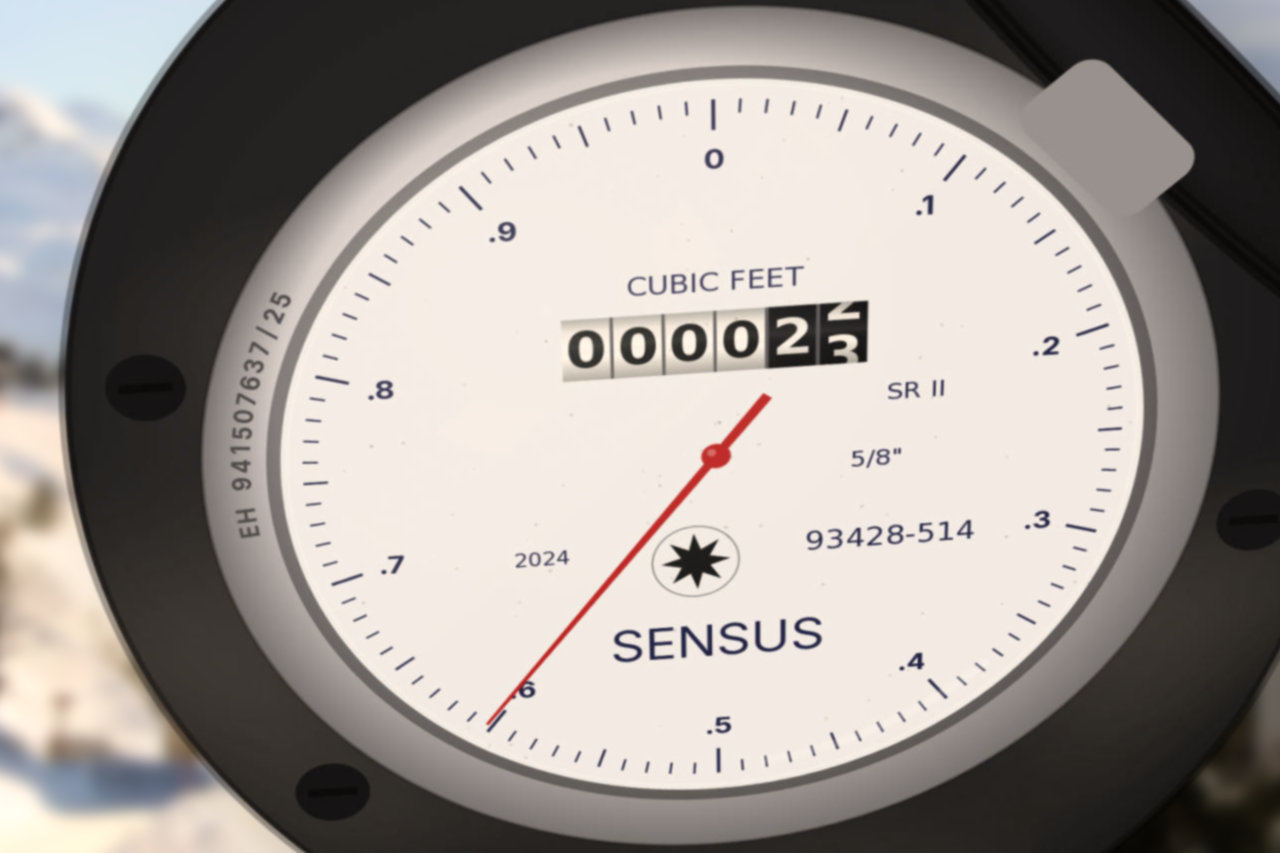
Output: 22.60
